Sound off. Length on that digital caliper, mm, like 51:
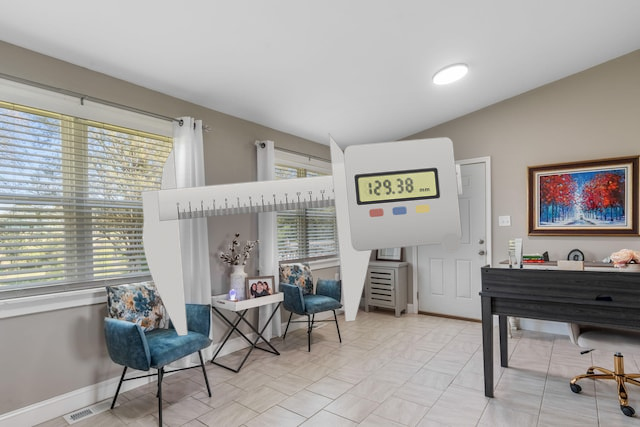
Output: 129.38
